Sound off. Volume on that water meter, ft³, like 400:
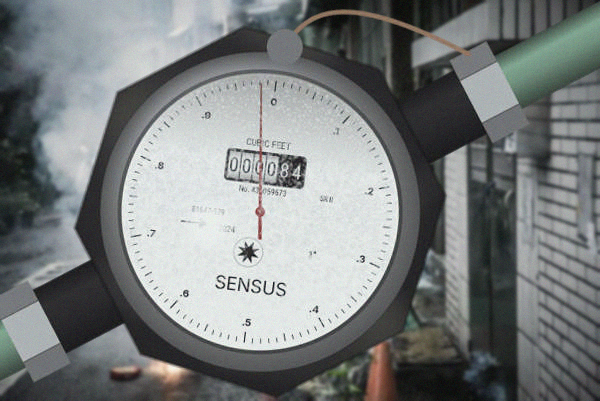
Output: 83.98
